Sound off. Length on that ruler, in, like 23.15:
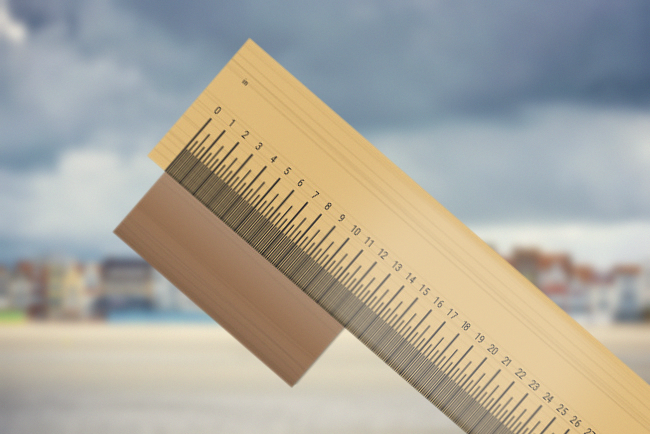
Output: 13
